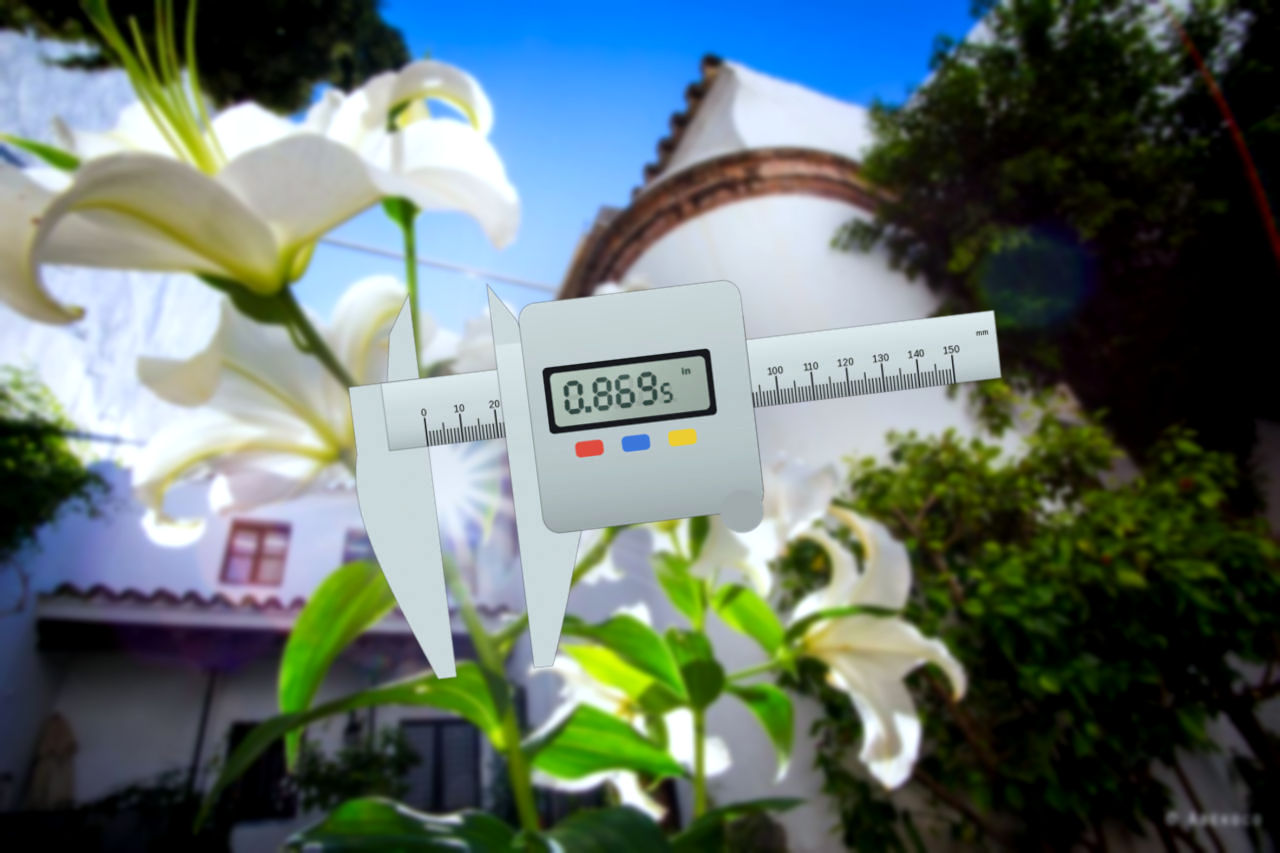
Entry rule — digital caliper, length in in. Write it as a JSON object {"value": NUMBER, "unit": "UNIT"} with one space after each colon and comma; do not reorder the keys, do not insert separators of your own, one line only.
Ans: {"value": 0.8695, "unit": "in"}
